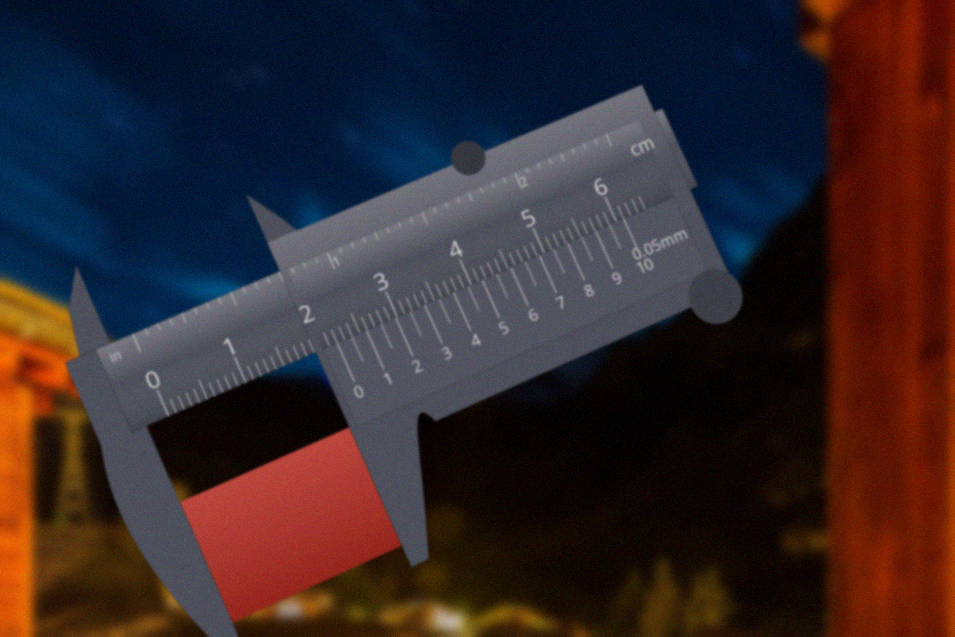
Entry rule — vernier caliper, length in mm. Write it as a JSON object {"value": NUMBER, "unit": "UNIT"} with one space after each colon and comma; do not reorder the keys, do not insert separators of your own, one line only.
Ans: {"value": 22.0, "unit": "mm"}
